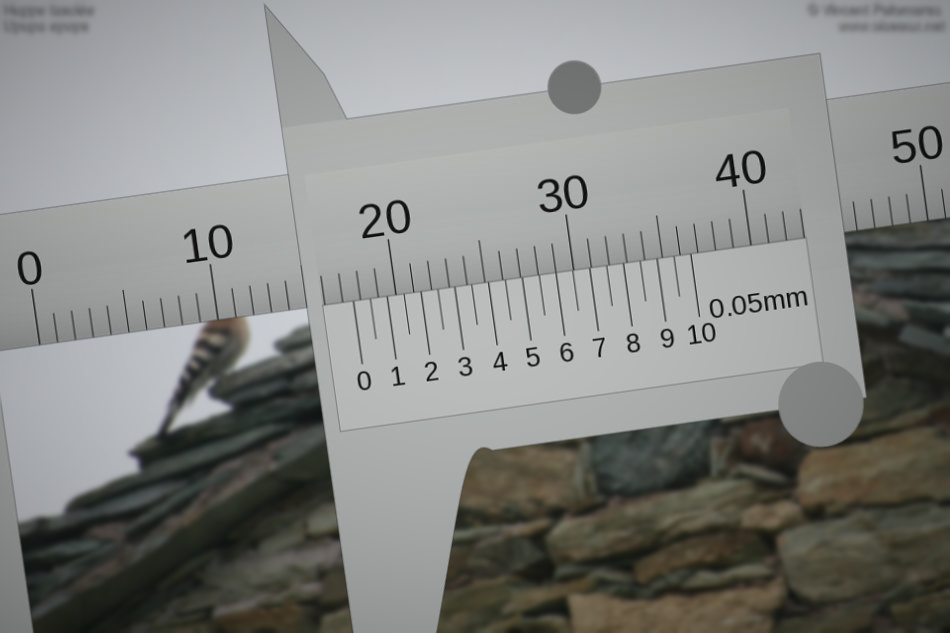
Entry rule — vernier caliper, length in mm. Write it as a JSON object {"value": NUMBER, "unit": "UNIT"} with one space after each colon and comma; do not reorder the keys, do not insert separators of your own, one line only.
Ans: {"value": 17.6, "unit": "mm"}
